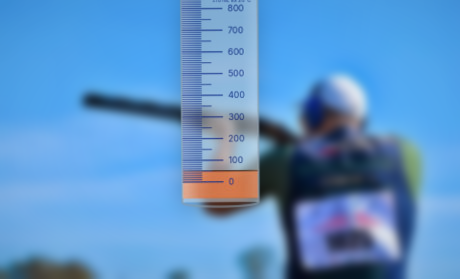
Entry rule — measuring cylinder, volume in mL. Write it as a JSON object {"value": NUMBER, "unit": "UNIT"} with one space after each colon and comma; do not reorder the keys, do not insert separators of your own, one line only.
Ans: {"value": 50, "unit": "mL"}
